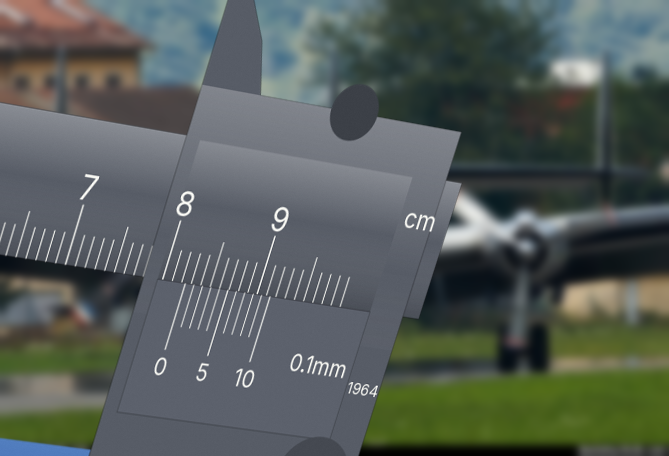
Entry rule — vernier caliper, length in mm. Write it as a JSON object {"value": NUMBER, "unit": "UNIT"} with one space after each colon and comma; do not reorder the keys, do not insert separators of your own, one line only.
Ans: {"value": 82.4, "unit": "mm"}
